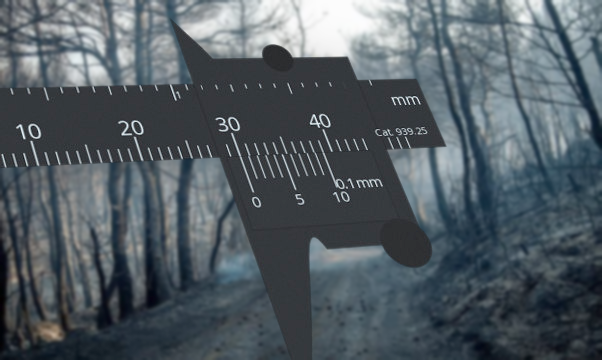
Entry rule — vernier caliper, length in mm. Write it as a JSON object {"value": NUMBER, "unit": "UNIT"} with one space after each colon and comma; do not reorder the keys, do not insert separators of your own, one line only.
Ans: {"value": 30.0, "unit": "mm"}
